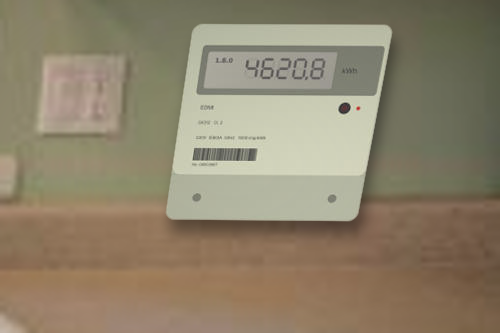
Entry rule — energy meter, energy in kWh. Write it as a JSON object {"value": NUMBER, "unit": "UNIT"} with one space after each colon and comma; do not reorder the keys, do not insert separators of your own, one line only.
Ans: {"value": 4620.8, "unit": "kWh"}
